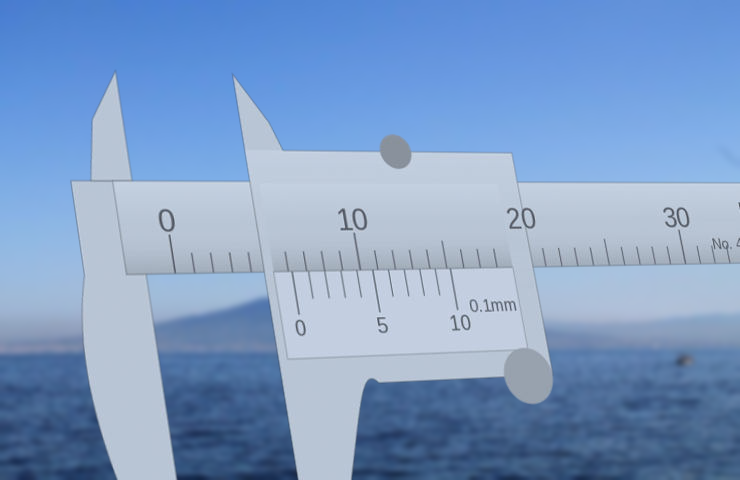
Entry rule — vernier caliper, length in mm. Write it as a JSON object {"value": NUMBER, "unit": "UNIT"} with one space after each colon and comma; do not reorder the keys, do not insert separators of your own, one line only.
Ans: {"value": 6.2, "unit": "mm"}
